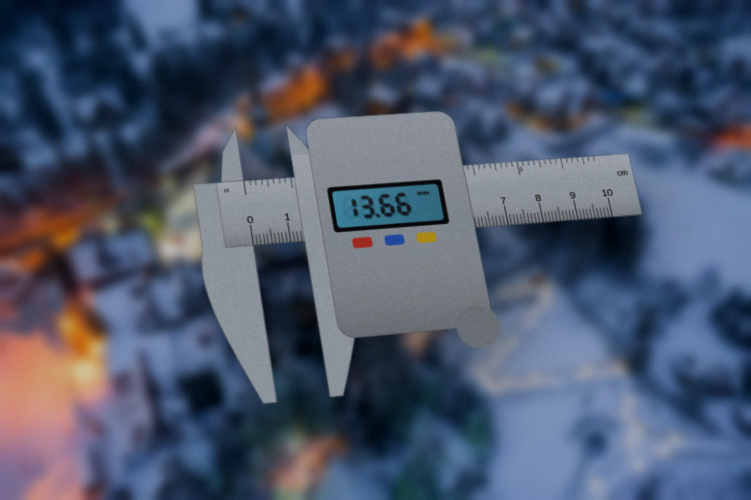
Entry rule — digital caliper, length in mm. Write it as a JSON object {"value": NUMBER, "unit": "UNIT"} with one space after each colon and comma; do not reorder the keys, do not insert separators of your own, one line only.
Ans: {"value": 13.66, "unit": "mm"}
